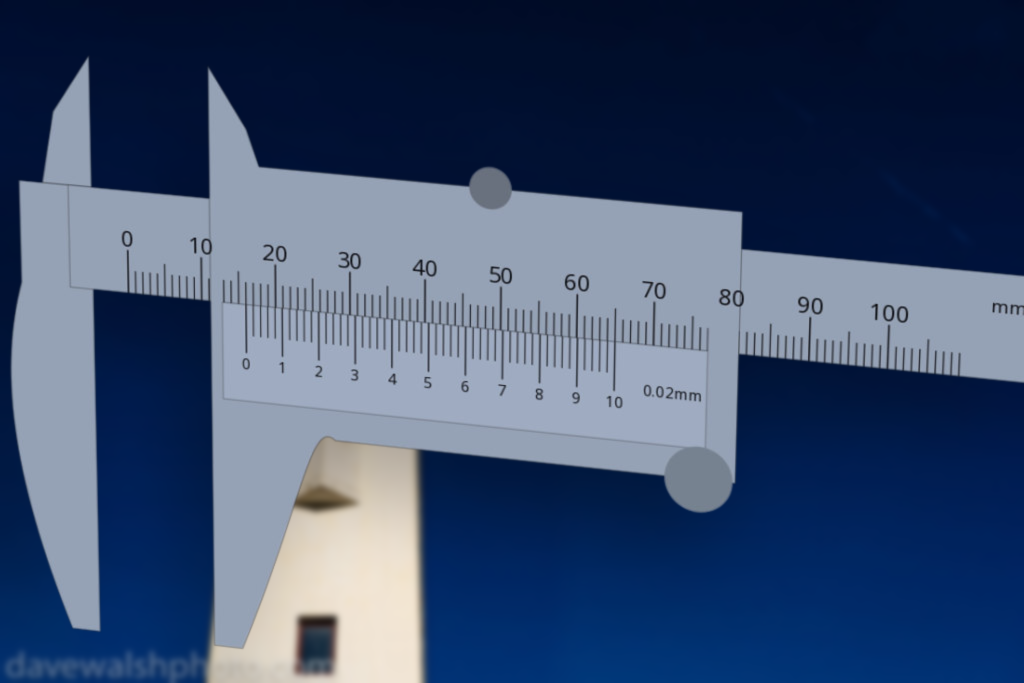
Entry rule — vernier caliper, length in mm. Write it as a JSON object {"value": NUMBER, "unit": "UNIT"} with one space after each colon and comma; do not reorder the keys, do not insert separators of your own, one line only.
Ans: {"value": 16.0, "unit": "mm"}
